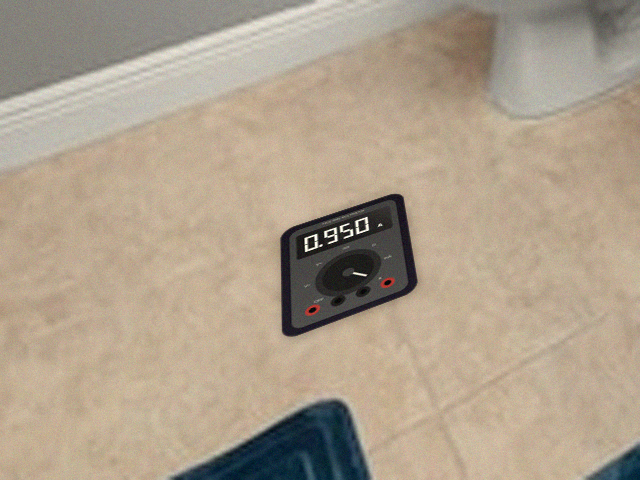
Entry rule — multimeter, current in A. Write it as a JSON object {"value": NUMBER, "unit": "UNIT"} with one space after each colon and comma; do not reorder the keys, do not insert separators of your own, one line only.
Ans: {"value": 0.950, "unit": "A"}
